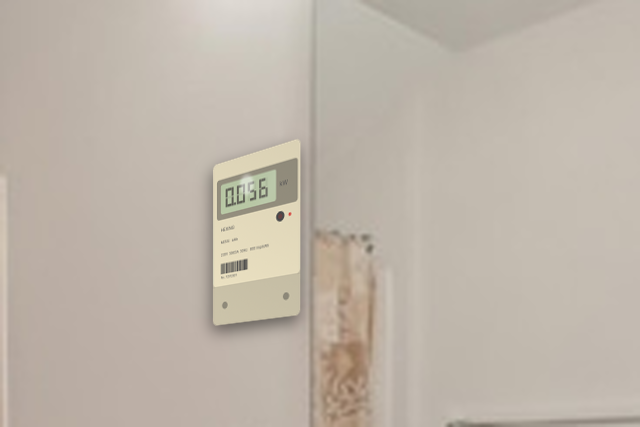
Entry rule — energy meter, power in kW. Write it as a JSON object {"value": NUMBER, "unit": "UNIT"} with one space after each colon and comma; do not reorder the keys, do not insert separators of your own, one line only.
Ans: {"value": 0.056, "unit": "kW"}
